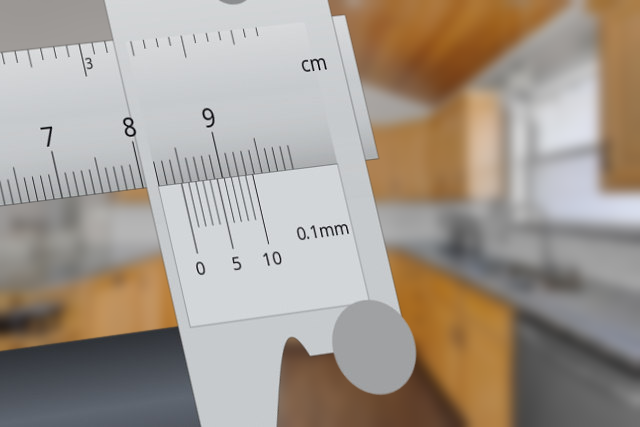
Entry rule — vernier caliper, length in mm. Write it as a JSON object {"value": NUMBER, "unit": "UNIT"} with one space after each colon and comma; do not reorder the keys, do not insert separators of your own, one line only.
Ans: {"value": 84.8, "unit": "mm"}
